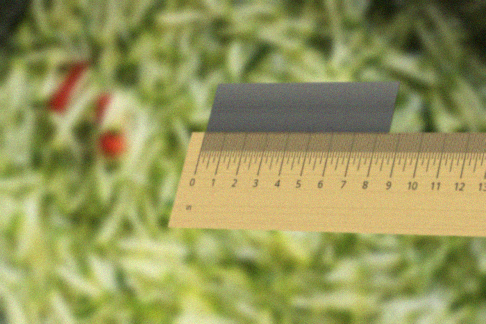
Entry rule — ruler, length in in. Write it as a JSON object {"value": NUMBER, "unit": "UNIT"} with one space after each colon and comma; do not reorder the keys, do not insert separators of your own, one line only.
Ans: {"value": 8.5, "unit": "in"}
